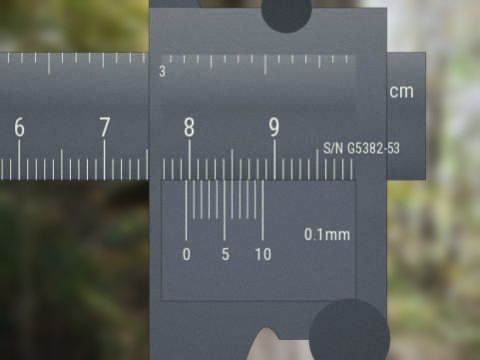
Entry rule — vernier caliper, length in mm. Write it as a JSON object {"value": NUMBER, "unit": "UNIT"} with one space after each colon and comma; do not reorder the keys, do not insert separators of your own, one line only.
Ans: {"value": 79.6, "unit": "mm"}
